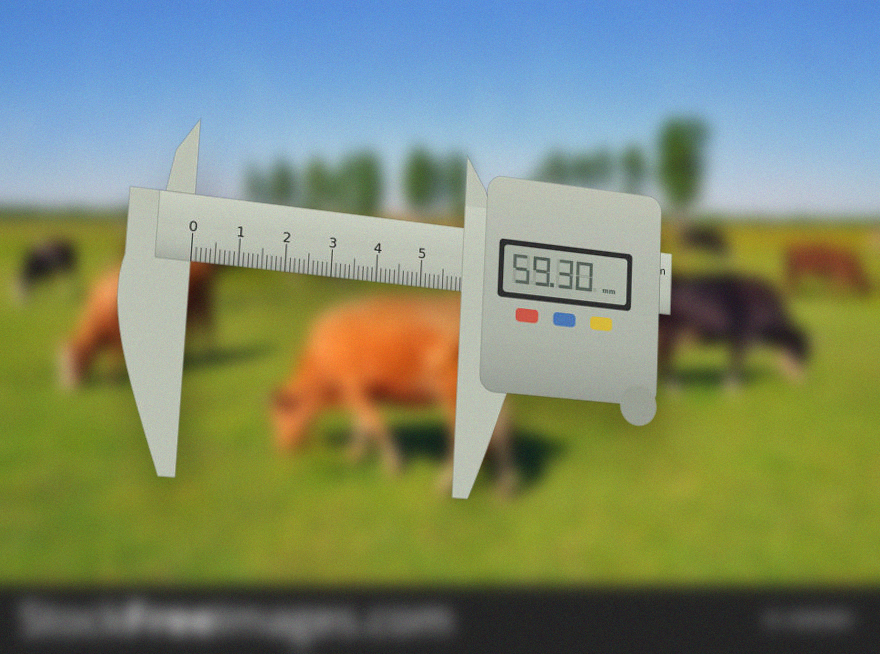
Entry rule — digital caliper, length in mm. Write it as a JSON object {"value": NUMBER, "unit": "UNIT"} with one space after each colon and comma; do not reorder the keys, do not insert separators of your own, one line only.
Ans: {"value": 59.30, "unit": "mm"}
